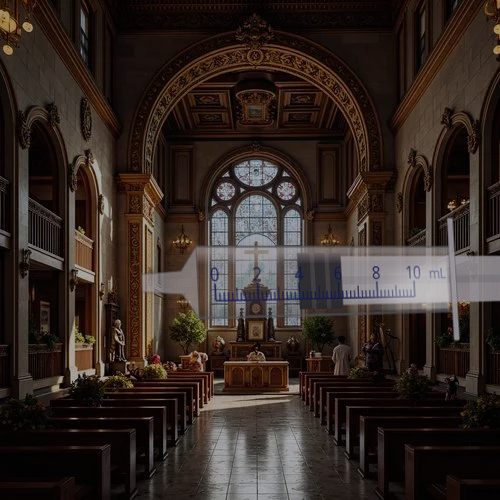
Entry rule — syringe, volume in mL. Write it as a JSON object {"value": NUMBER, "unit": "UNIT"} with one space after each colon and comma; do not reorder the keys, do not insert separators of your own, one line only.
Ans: {"value": 4, "unit": "mL"}
